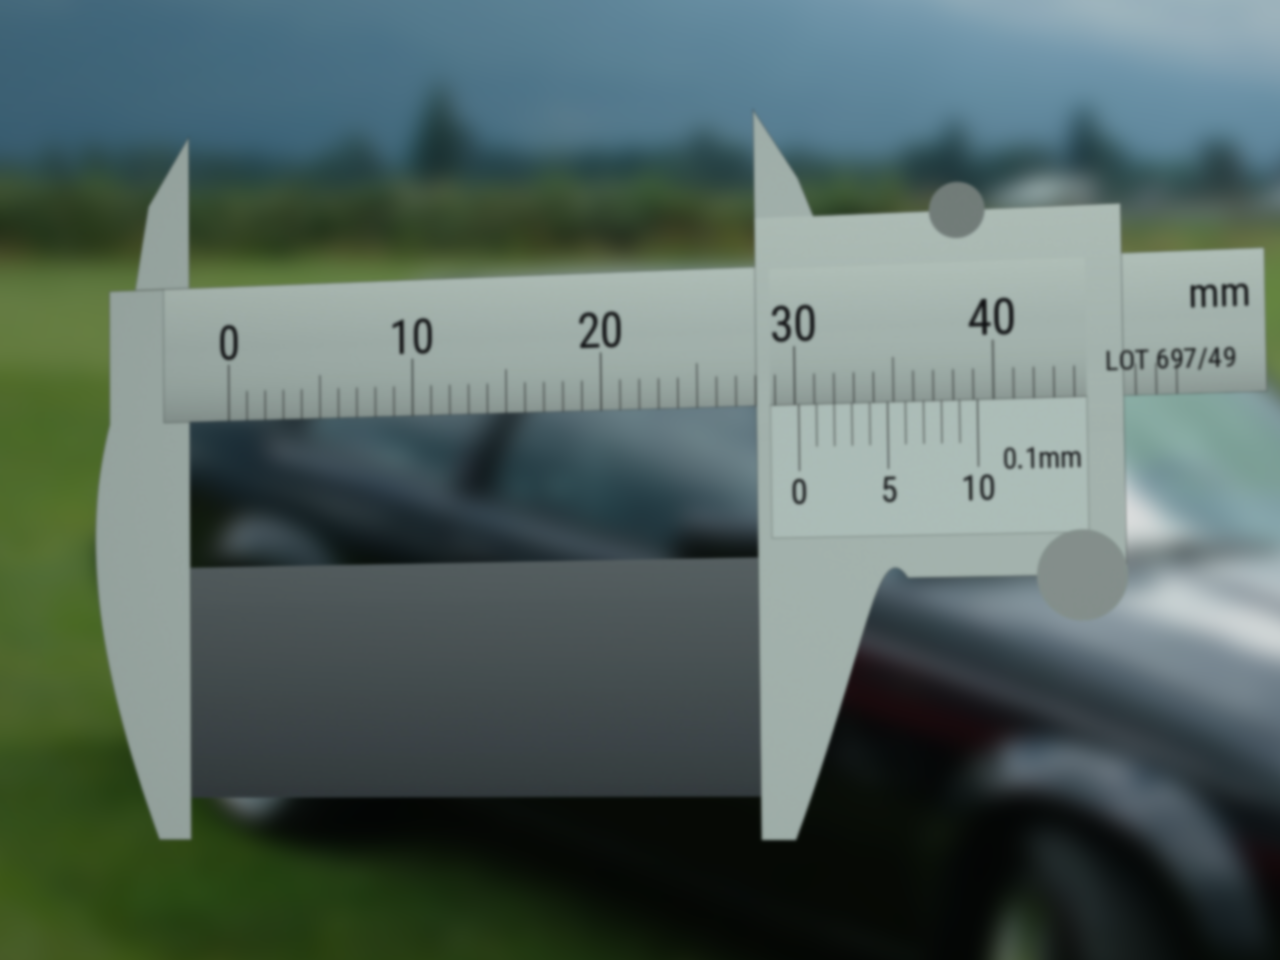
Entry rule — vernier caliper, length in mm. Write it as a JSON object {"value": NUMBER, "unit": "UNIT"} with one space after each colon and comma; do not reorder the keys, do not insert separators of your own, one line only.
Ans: {"value": 30.2, "unit": "mm"}
